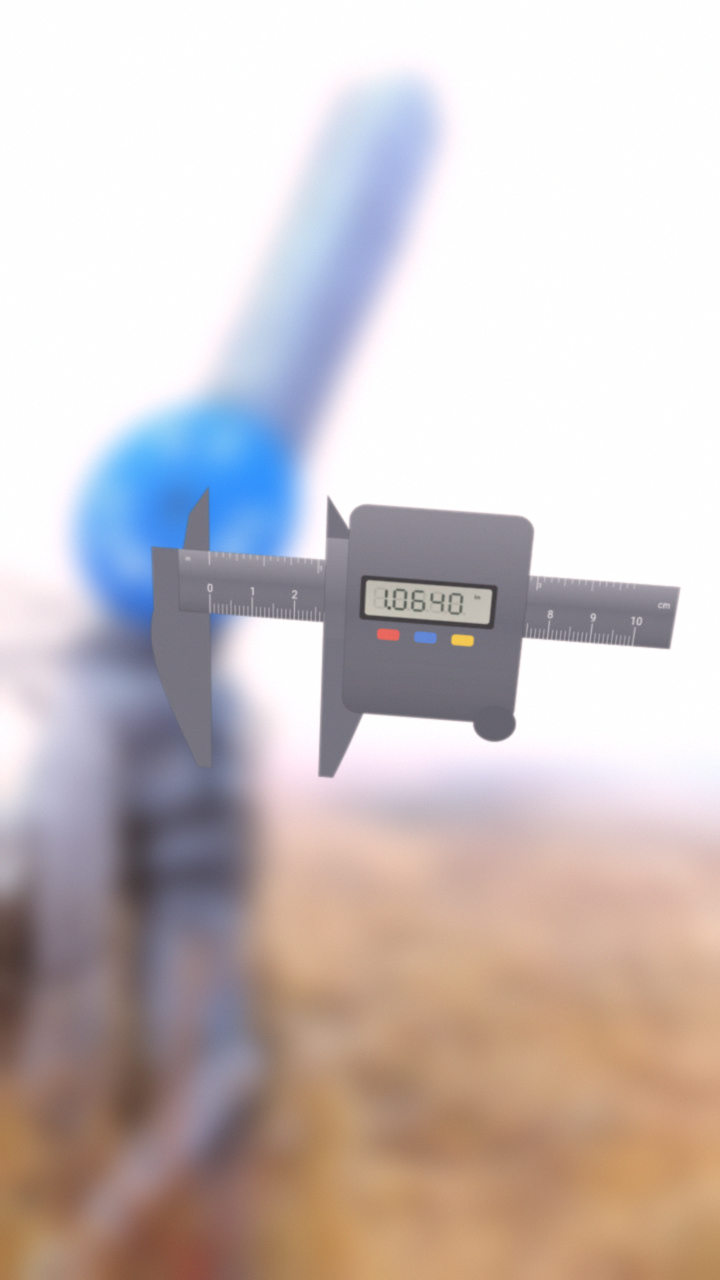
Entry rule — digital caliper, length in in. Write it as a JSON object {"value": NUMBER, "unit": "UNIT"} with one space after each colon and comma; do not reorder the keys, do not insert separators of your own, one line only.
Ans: {"value": 1.0640, "unit": "in"}
